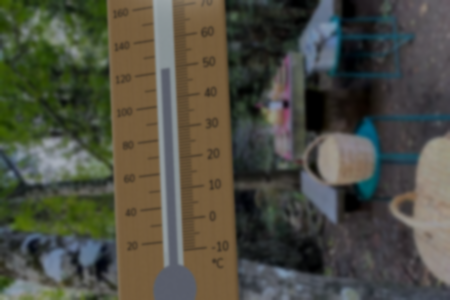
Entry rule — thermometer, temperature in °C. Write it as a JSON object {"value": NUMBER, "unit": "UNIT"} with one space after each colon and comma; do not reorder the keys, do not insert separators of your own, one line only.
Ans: {"value": 50, "unit": "°C"}
